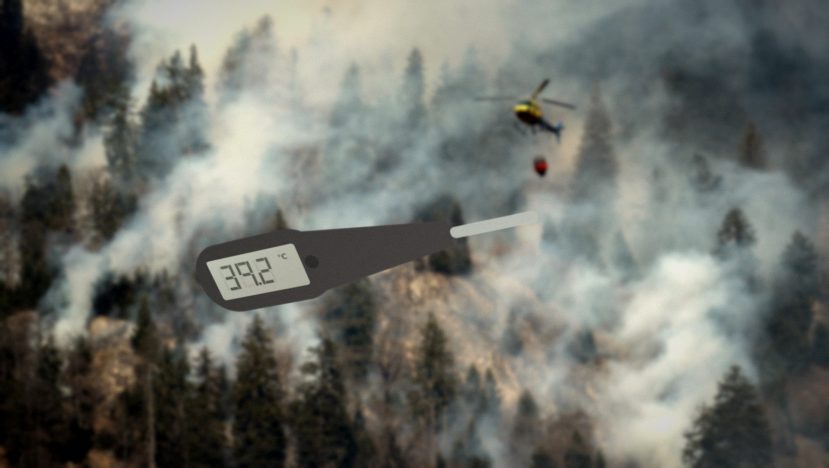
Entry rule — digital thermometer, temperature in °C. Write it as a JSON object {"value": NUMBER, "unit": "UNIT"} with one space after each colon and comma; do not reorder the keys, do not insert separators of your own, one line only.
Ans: {"value": 39.2, "unit": "°C"}
